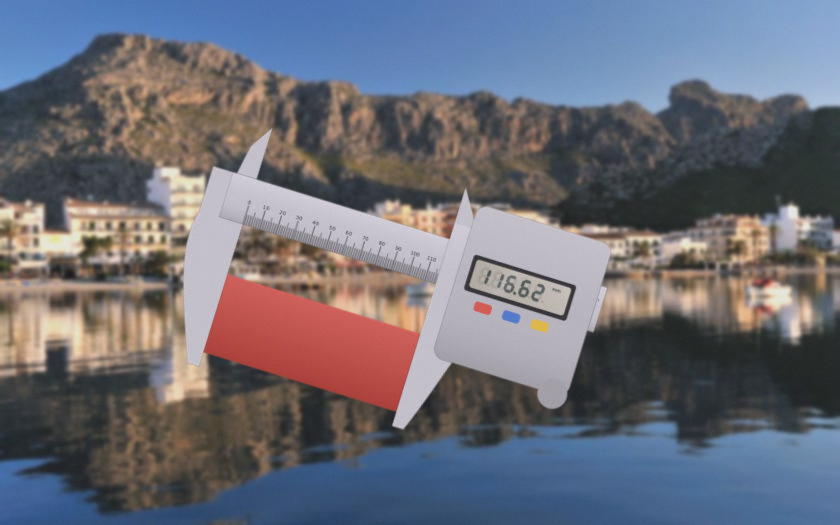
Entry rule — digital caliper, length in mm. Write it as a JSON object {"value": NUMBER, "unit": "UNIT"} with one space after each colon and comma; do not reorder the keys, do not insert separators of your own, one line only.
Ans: {"value": 116.62, "unit": "mm"}
